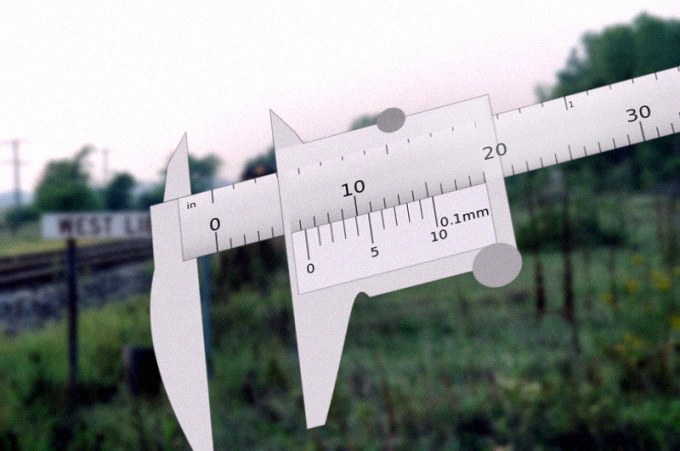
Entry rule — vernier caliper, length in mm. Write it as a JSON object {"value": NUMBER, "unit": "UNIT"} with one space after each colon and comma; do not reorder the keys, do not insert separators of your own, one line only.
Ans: {"value": 6.3, "unit": "mm"}
